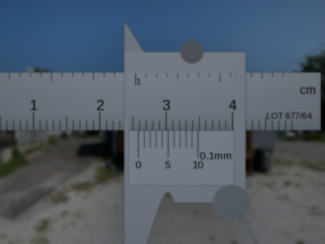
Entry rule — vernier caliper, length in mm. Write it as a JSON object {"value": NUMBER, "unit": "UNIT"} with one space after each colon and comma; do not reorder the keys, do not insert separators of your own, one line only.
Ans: {"value": 25.8, "unit": "mm"}
